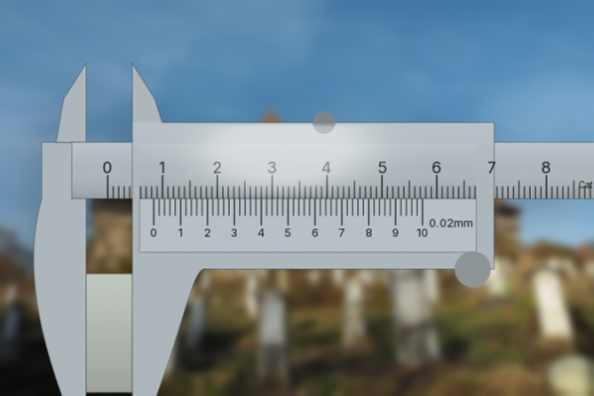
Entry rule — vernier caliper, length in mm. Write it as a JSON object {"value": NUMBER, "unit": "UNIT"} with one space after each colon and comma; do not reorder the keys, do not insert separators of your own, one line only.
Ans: {"value": 8.4, "unit": "mm"}
